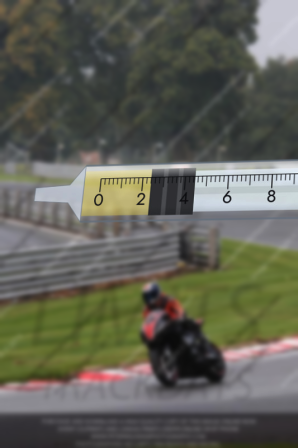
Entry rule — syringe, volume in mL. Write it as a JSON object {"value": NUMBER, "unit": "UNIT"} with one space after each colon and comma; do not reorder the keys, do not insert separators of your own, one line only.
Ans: {"value": 2.4, "unit": "mL"}
